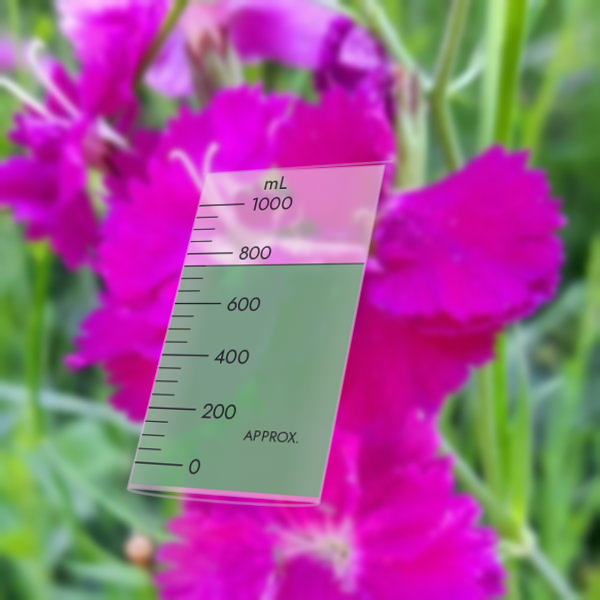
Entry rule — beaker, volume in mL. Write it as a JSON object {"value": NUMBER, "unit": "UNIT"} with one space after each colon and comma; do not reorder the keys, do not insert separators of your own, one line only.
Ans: {"value": 750, "unit": "mL"}
